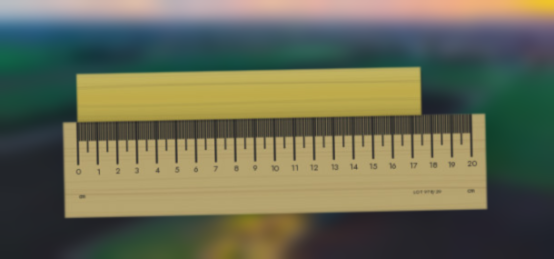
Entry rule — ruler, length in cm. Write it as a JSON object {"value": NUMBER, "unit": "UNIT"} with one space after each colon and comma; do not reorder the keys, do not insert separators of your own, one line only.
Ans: {"value": 17.5, "unit": "cm"}
